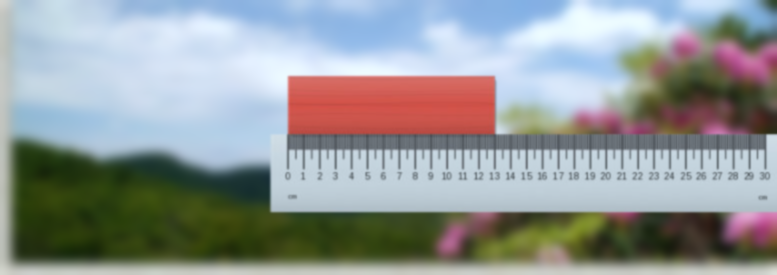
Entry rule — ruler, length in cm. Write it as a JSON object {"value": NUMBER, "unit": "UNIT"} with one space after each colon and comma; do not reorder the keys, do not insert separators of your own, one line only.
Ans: {"value": 13, "unit": "cm"}
